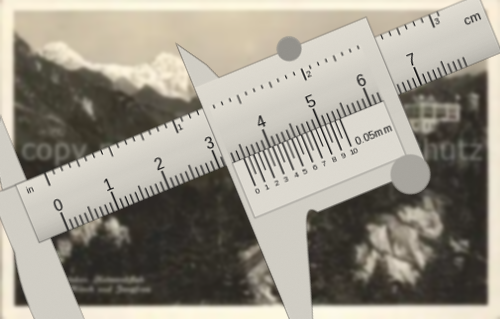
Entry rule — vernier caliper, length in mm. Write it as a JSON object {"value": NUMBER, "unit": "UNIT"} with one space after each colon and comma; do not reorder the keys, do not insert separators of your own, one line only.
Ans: {"value": 34.8, "unit": "mm"}
